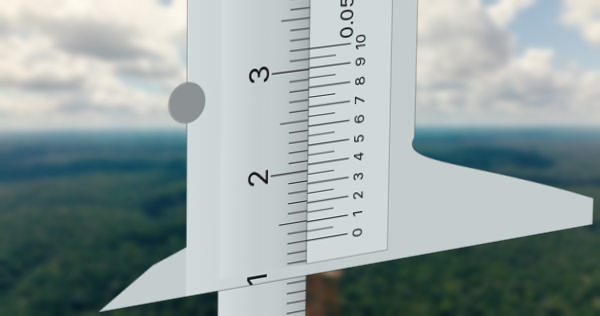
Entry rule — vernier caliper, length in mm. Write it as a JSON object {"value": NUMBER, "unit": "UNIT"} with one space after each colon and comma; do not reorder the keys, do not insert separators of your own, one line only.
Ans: {"value": 13.0, "unit": "mm"}
